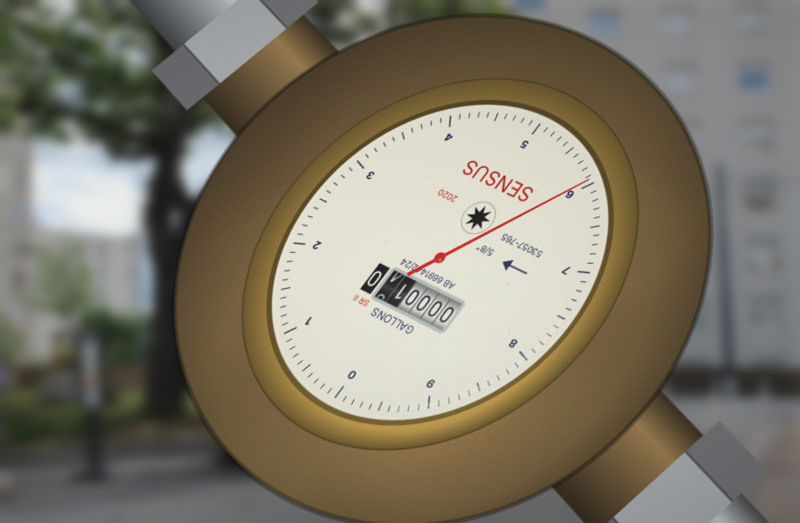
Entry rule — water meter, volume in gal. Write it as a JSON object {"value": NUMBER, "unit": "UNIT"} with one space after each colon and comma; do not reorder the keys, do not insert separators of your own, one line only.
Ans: {"value": 135.9, "unit": "gal"}
